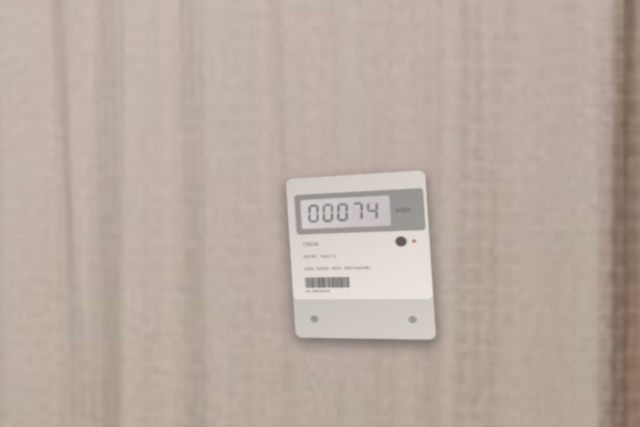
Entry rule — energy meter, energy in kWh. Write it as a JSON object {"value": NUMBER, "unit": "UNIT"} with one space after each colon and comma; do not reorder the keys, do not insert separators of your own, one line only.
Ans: {"value": 74, "unit": "kWh"}
